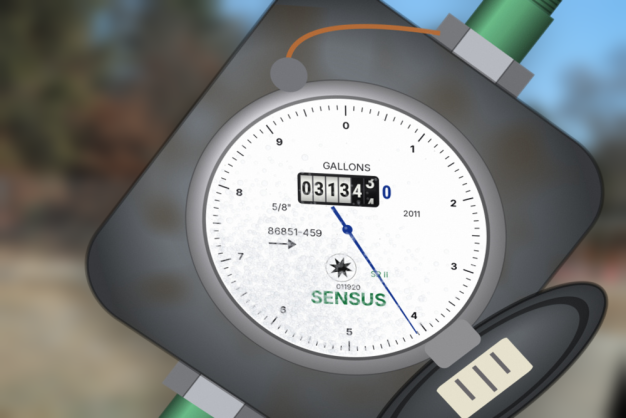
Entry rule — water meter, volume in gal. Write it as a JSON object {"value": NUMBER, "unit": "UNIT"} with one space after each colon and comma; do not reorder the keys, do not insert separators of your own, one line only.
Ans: {"value": 313434.1, "unit": "gal"}
